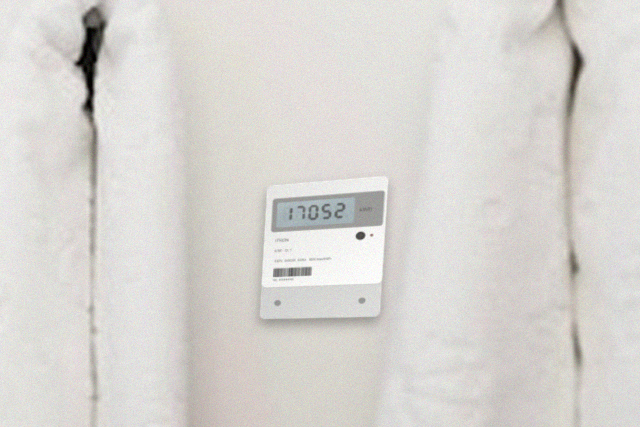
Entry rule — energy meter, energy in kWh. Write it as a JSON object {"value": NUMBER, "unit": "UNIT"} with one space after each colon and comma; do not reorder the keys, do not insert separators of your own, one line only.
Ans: {"value": 17052, "unit": "kWh"}
